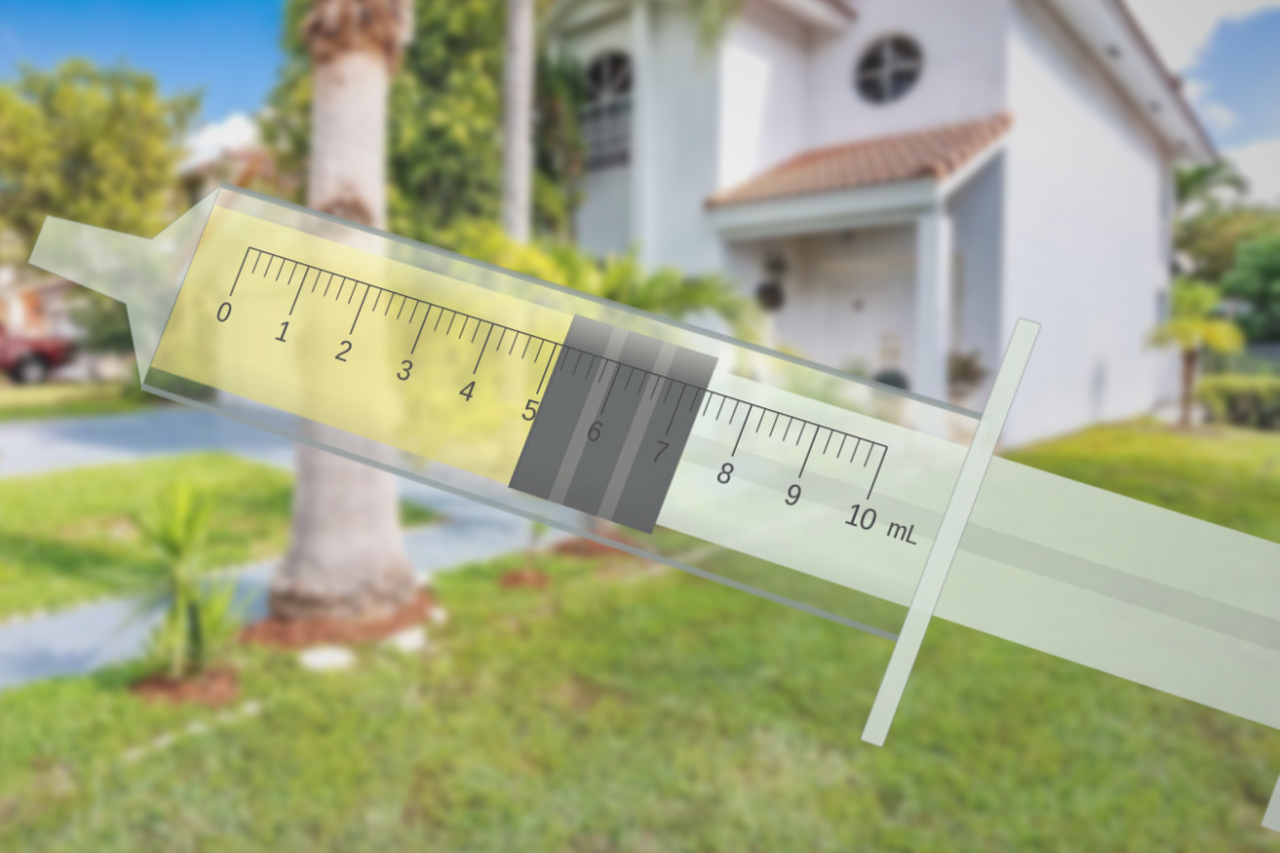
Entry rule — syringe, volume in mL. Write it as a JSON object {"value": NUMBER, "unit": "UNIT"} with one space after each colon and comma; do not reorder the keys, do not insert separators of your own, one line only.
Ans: {"value": 5.1, "unit": "mL"}
